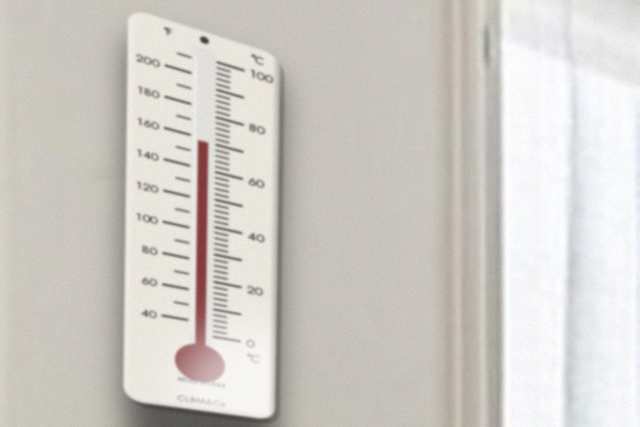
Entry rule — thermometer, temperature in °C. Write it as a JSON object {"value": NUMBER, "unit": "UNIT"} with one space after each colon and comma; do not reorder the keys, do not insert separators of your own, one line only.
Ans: {"value": 70, "unit": "°C"}
